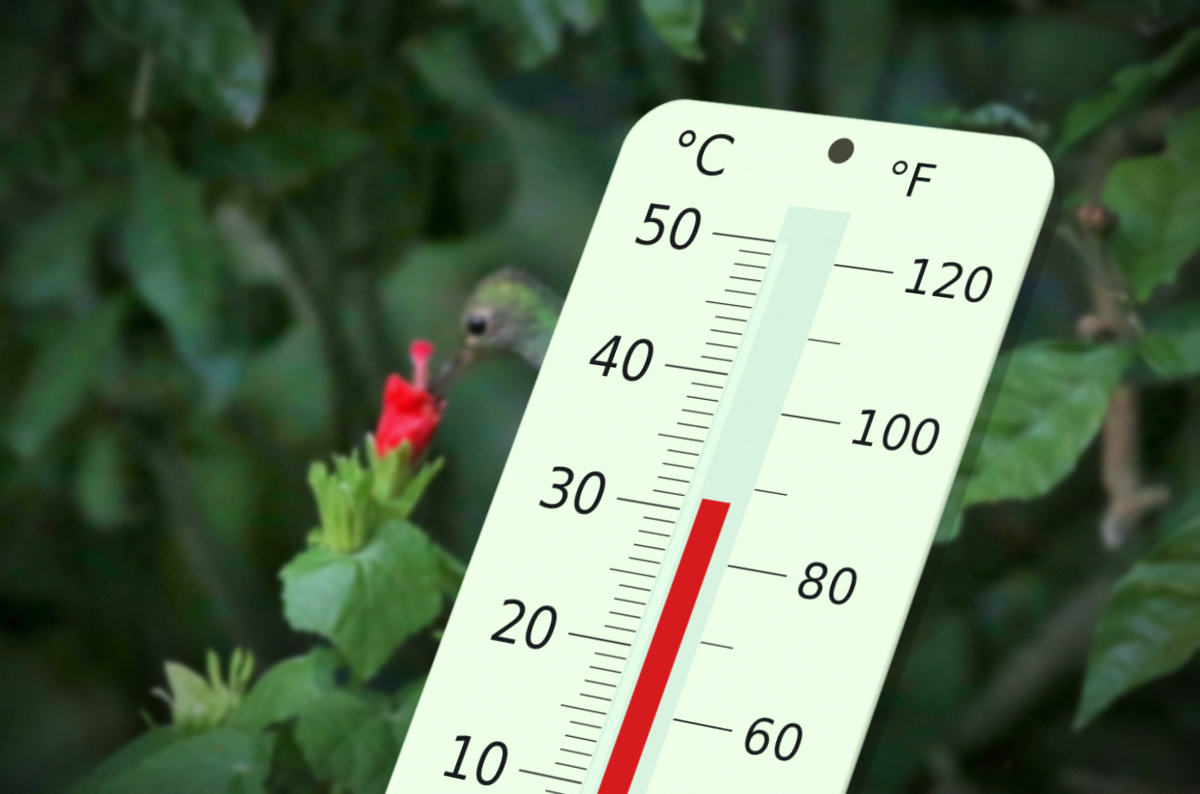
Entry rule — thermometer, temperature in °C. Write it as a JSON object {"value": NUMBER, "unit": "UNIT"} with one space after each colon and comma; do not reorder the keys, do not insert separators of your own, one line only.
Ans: {"value": 31, "unit": "°C"}
